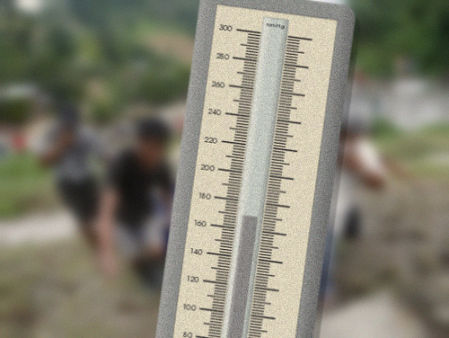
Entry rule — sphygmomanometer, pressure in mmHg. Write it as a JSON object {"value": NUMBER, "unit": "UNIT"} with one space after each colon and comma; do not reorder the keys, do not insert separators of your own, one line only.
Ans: {"value": 170, "unit": "mmHg"}
